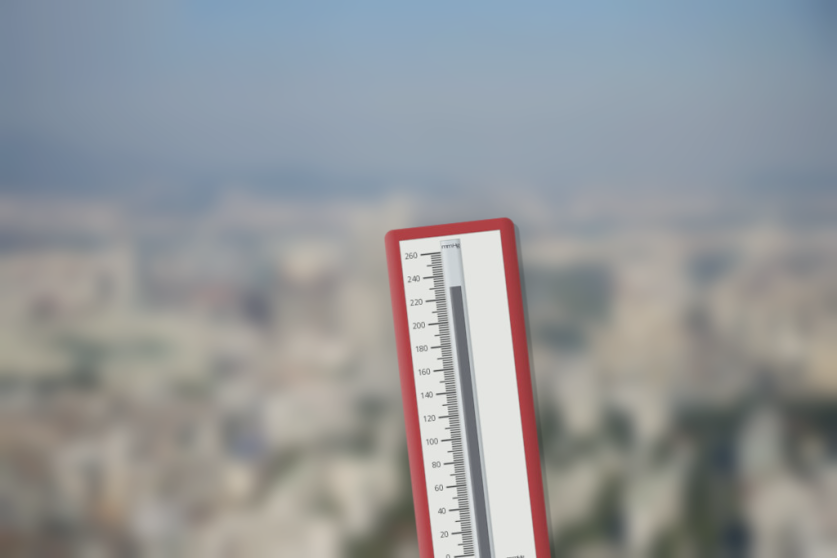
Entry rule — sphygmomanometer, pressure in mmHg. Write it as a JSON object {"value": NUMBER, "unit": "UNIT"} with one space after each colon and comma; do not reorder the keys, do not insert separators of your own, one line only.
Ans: {"value": 230, "unit": "mmHg"}
